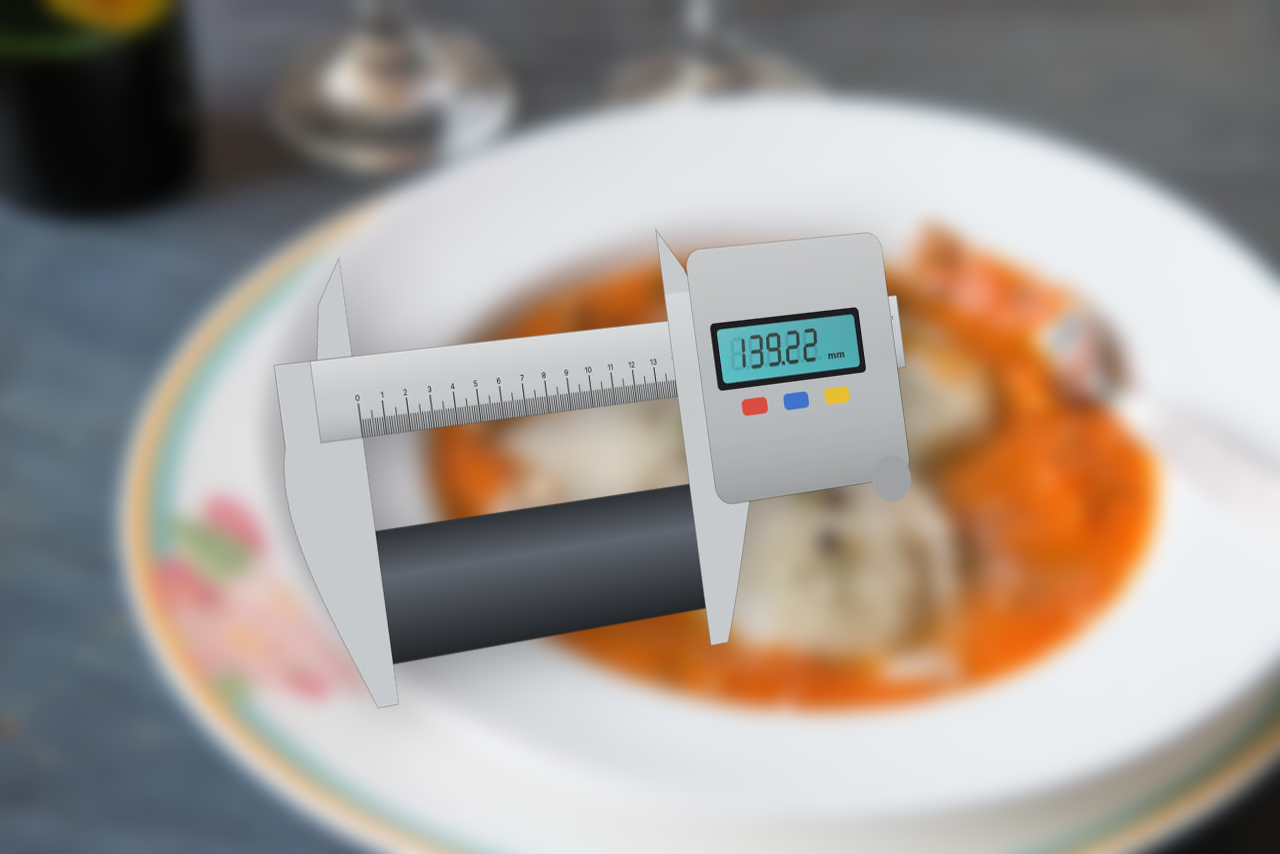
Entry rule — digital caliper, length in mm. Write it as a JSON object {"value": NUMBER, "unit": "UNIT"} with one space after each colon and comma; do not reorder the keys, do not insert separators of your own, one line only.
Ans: {"value": 139.22, "unit": "mm"}
